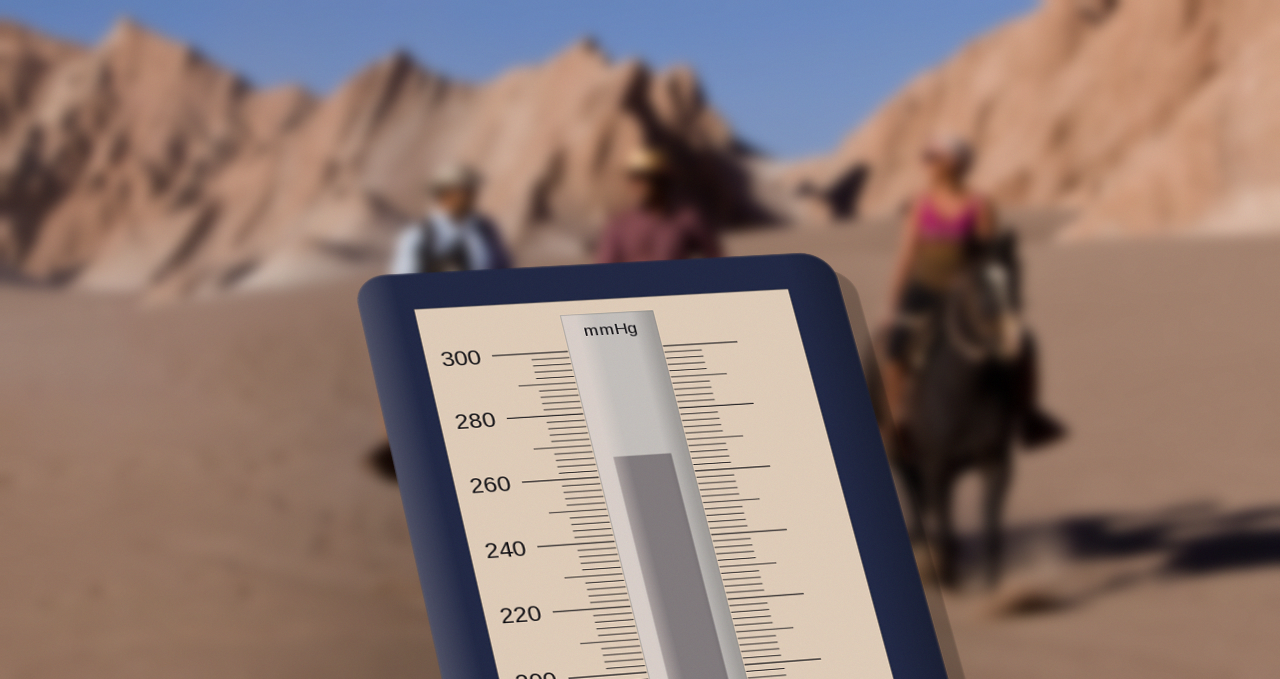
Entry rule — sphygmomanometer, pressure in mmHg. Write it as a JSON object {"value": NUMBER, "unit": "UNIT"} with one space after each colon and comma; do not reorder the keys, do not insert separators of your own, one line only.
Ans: {"value": 266, "unit": "mmHg"}
